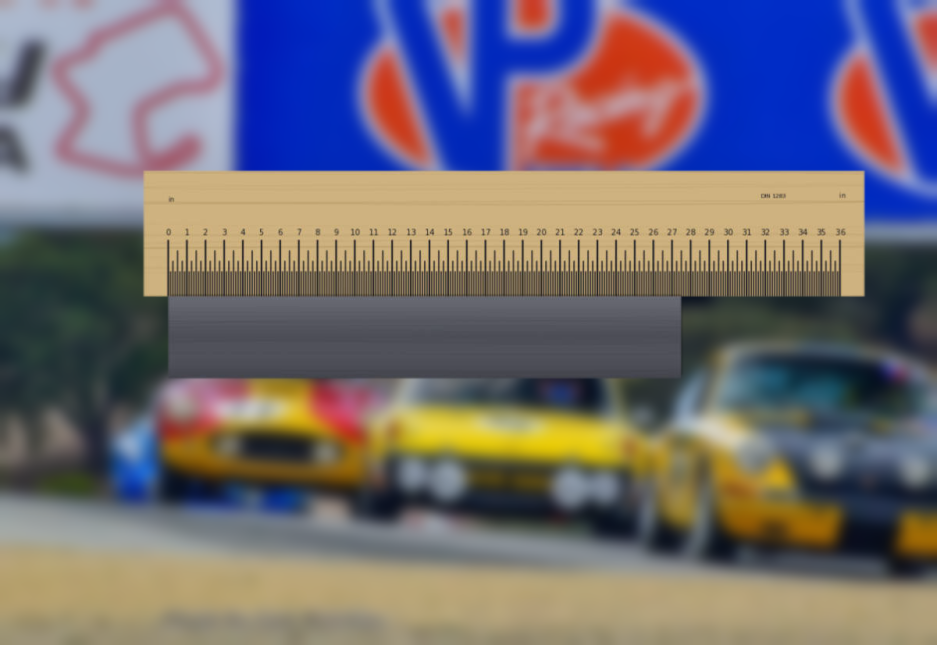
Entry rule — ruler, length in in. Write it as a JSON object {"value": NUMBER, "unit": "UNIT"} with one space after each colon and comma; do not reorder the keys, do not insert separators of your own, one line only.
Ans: {"value": 27.5, "unit": "in"}
